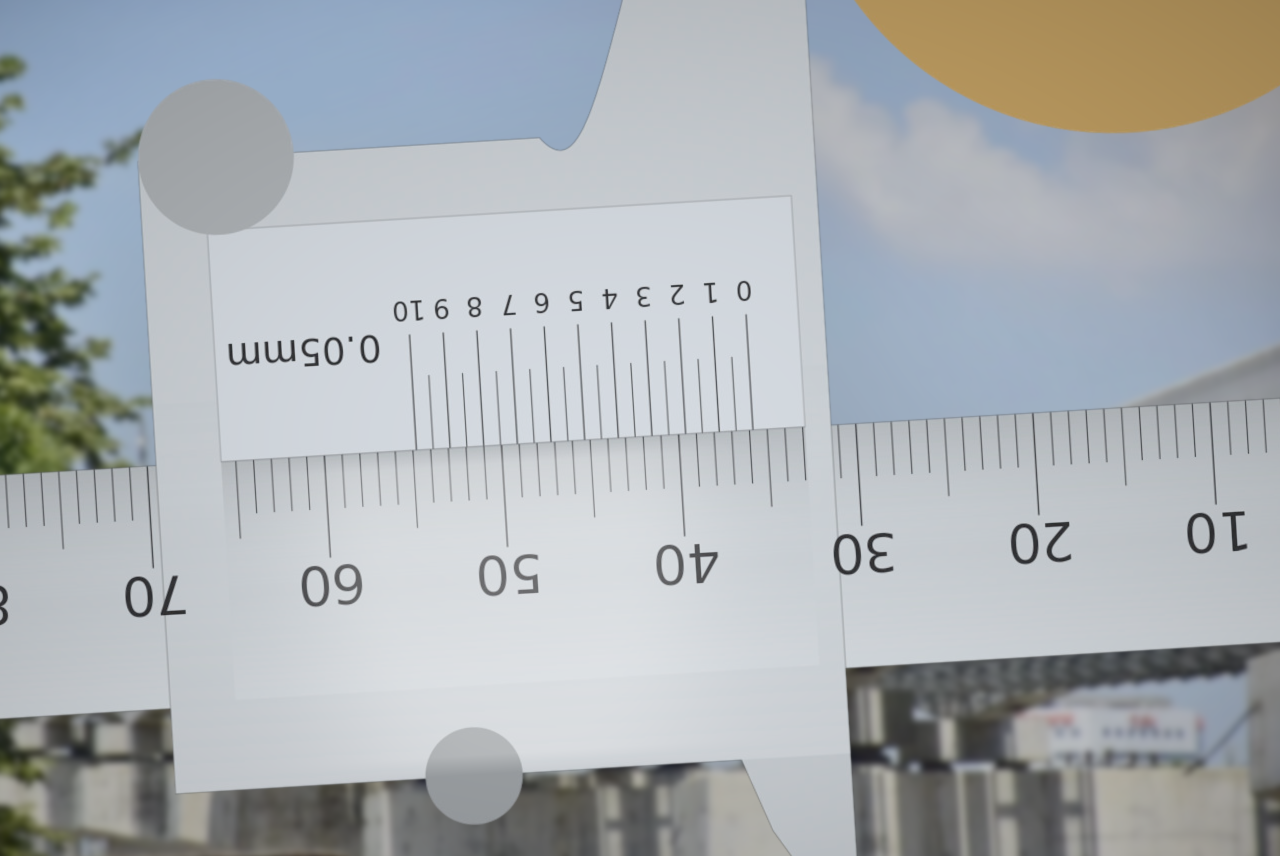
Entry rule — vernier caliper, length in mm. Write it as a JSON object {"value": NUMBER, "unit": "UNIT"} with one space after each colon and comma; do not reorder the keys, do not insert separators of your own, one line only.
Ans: {"value": 35.8, "unit": "mm"}
